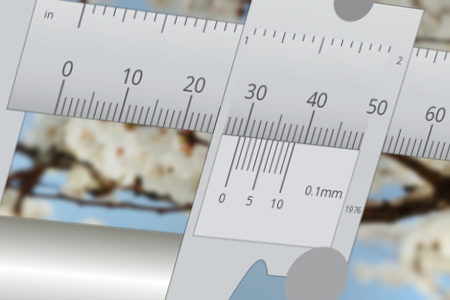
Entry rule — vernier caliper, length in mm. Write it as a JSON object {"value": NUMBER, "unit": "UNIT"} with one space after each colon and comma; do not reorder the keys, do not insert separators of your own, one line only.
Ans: {"value": 29.4, "unit": "mm"}
